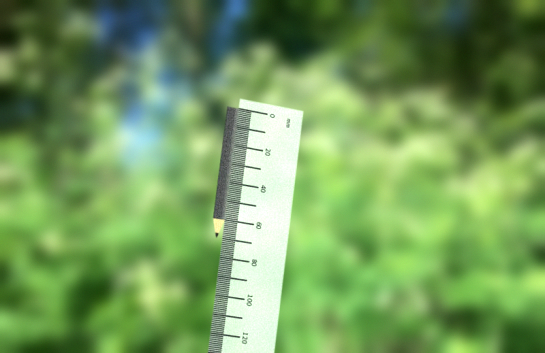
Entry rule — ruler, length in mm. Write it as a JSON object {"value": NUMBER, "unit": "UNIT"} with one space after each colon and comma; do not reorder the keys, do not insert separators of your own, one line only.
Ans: {"value": 70, "unit": "mm"}
